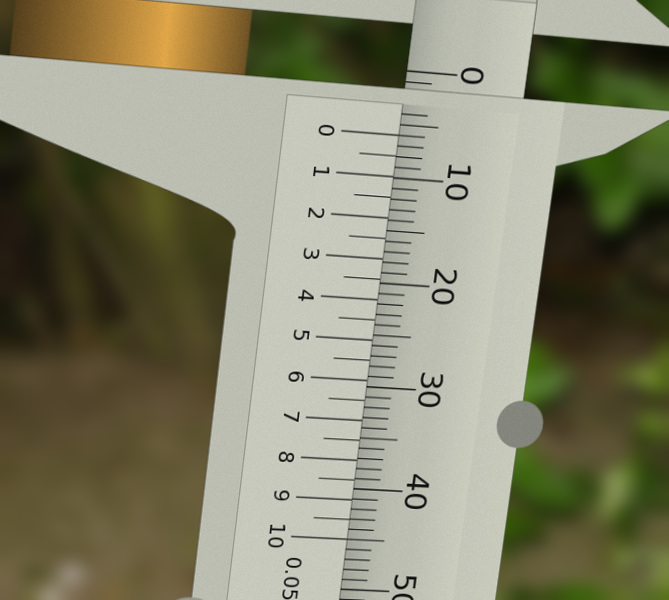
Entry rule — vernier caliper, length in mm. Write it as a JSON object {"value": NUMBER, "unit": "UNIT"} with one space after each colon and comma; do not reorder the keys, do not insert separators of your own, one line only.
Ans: {"value": 6.0, "unit": "mm"}
